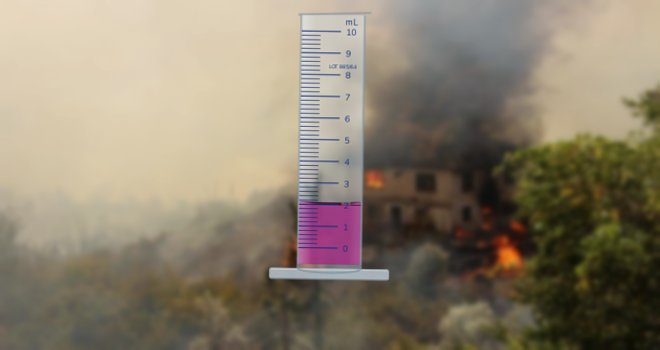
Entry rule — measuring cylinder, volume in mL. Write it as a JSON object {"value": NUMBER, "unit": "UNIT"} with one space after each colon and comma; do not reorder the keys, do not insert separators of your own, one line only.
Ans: {"value": 2, "unit": "mL"}
